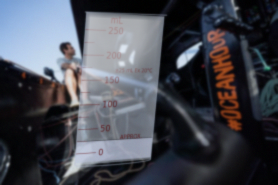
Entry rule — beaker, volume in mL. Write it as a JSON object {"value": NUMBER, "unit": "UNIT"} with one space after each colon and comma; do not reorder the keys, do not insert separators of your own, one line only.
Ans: {"value": 25, "unit": "mL"}
